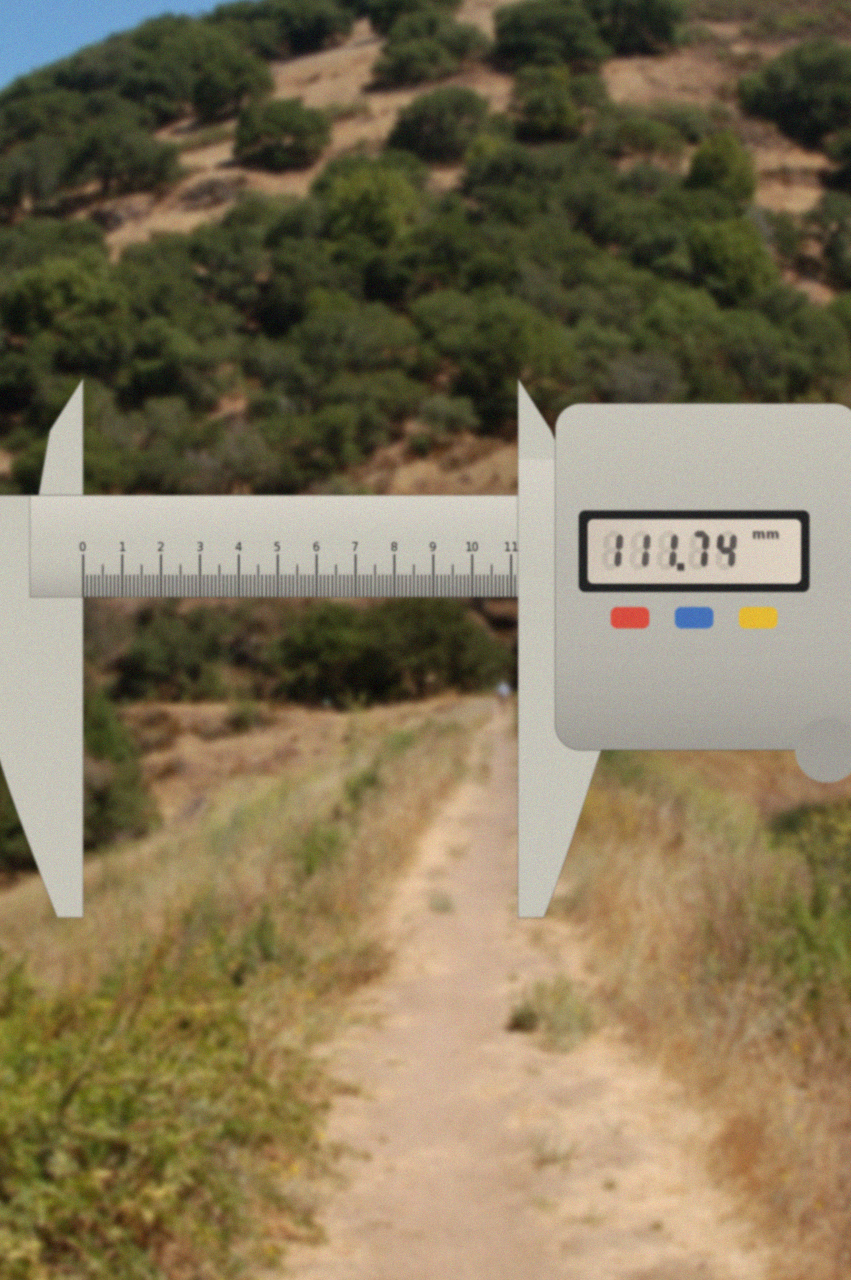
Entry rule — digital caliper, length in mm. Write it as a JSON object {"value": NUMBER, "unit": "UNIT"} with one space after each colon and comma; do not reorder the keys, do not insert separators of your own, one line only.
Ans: {"value": 111.74, "unit": "mm"}
